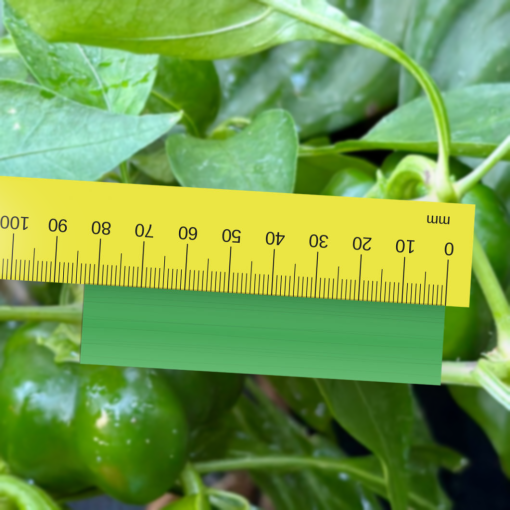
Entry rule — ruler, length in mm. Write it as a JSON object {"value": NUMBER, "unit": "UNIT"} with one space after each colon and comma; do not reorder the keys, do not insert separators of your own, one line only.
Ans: {"value": 83, "unit": "mm"}
